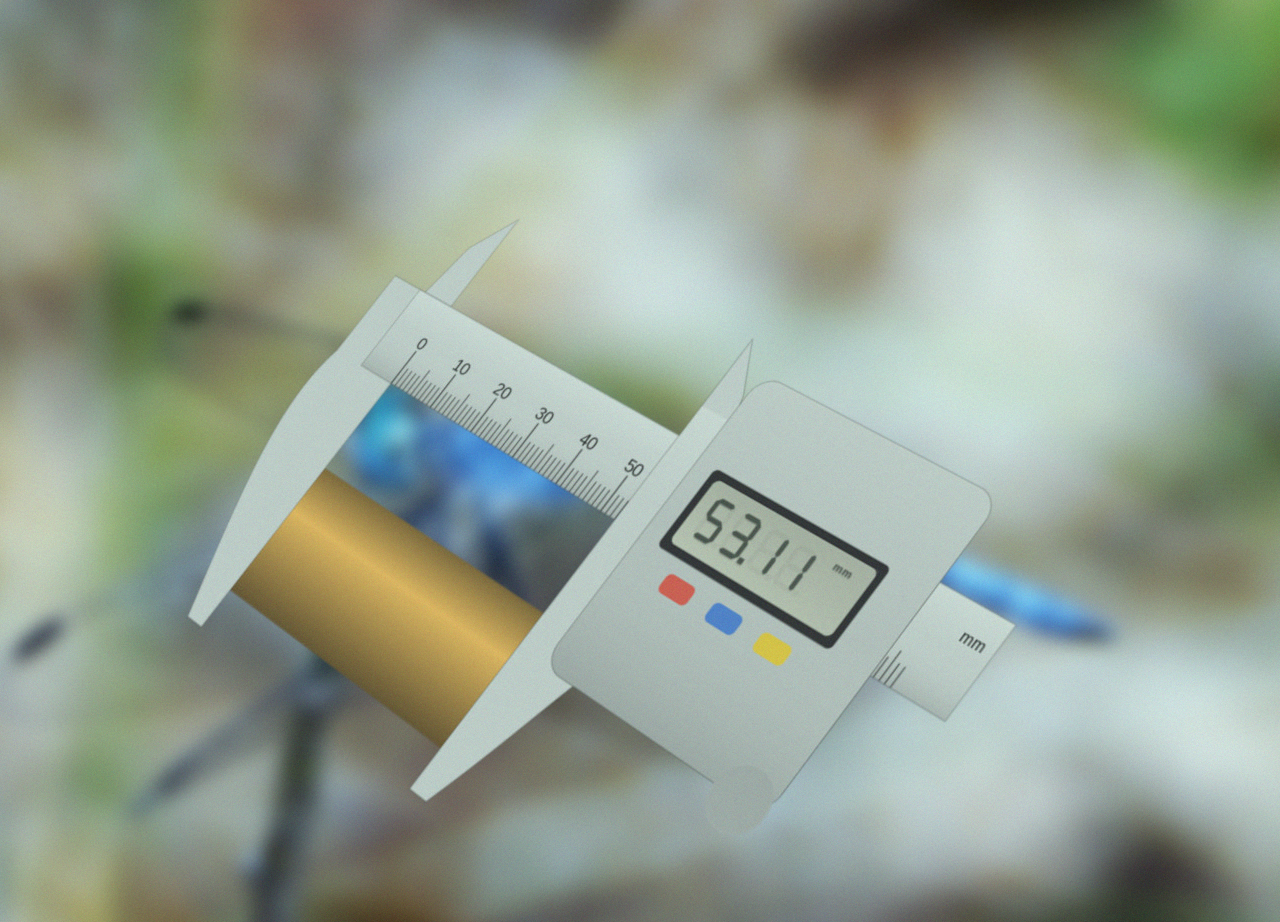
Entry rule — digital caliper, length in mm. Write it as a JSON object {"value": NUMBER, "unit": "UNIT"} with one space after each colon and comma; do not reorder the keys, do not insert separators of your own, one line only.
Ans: {"value": 53.11, "unit": "mm"}
